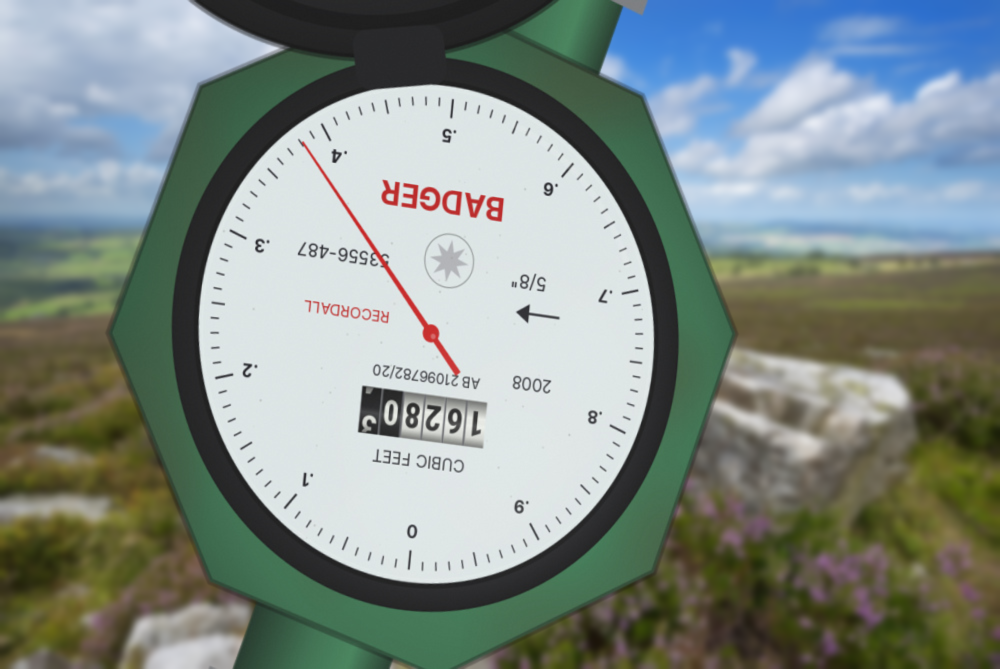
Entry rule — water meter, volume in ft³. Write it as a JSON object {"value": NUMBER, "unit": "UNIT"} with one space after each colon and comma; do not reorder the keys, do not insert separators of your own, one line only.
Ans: {"value": 162803.38, "unit": "ft³"}
